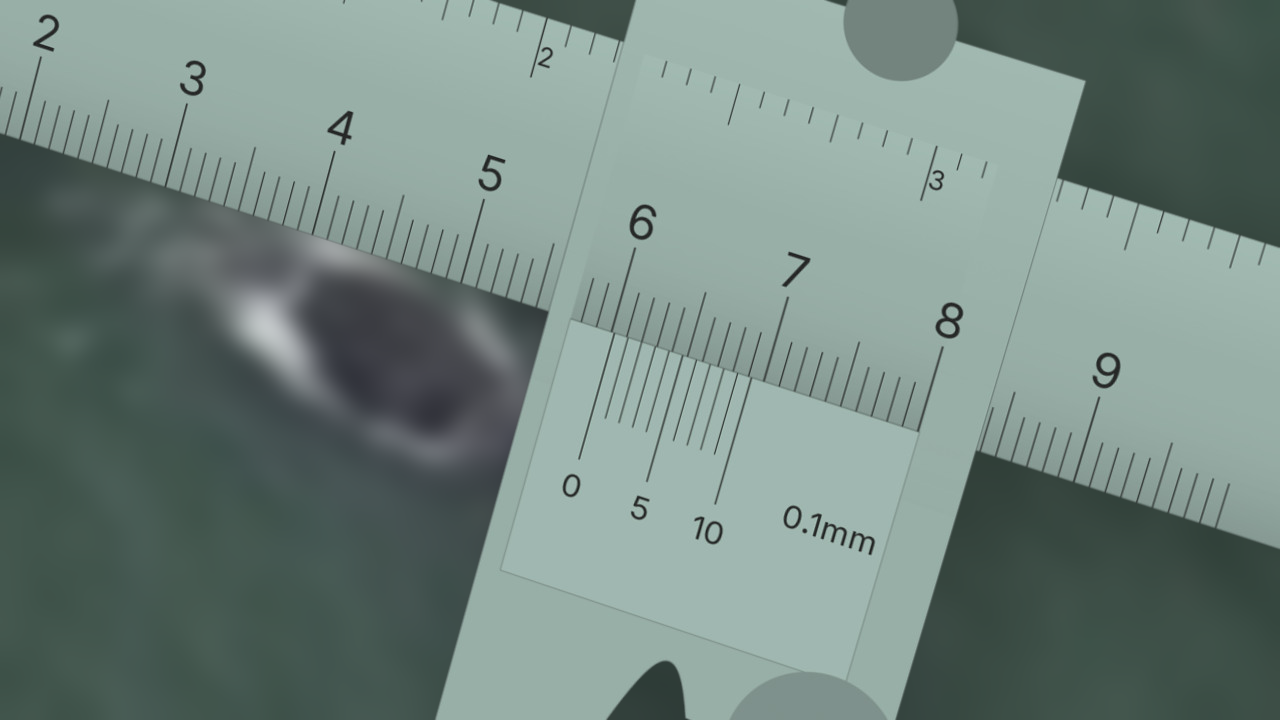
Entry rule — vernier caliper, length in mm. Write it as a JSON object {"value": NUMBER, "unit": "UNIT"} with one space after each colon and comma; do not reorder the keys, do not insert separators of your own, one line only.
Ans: {"value": 60.2, "unit": "mm"}
